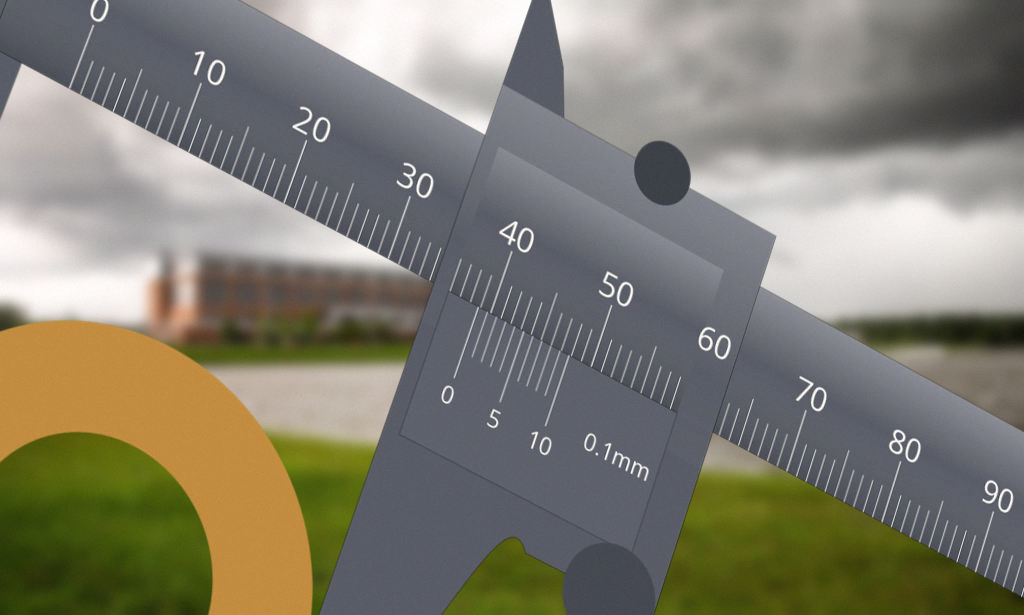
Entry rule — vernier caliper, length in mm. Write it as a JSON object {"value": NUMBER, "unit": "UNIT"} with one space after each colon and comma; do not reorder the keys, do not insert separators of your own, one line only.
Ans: {"value": 38.8, "unit": "mm"}
